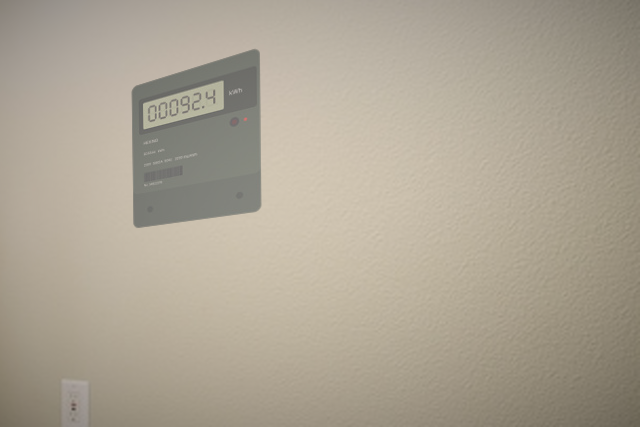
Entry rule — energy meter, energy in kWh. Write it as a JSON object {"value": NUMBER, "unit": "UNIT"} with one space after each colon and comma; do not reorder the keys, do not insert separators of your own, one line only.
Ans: {"value": 92.4, "unit": "kWh"}
